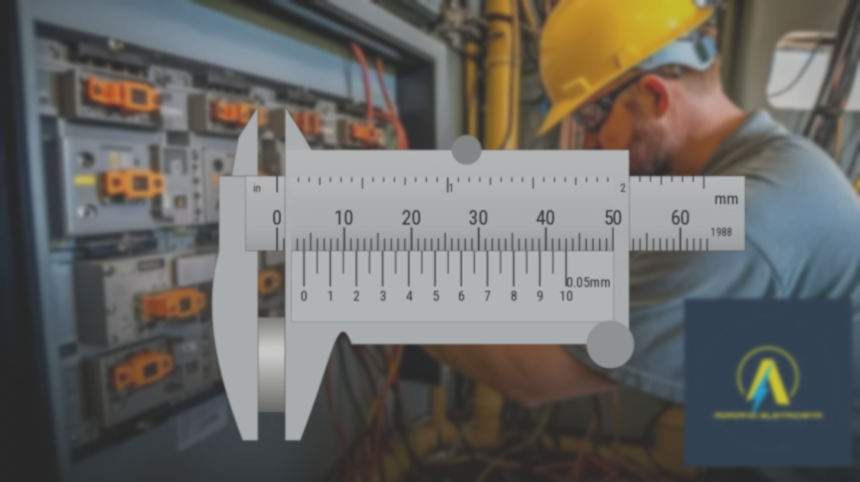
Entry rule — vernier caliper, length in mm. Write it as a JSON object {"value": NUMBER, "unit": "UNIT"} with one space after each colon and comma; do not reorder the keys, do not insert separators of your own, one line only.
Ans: {"value": 4.0, "unit": "mm"}
